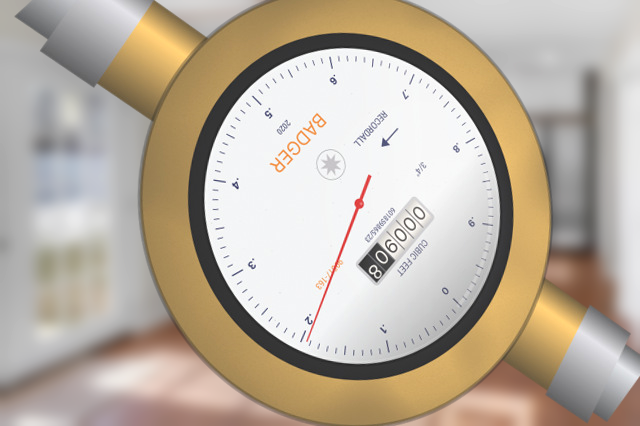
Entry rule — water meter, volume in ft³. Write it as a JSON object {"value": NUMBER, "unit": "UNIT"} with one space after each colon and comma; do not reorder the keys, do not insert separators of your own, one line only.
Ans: {"value": 908.19, "unit": "ft³"}
